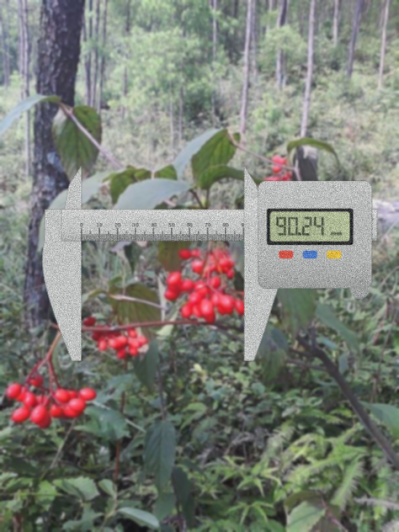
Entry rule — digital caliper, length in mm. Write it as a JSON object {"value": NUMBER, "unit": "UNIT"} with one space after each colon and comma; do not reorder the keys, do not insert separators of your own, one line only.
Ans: {"value": 90.24, "unit": "mm"}
